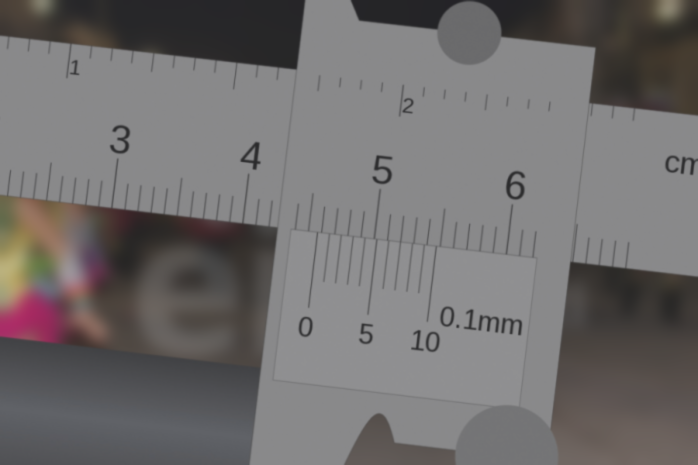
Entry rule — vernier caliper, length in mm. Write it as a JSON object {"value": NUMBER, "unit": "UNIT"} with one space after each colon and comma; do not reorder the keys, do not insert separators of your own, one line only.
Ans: {"value": 45.7, "unit": "mm"}
